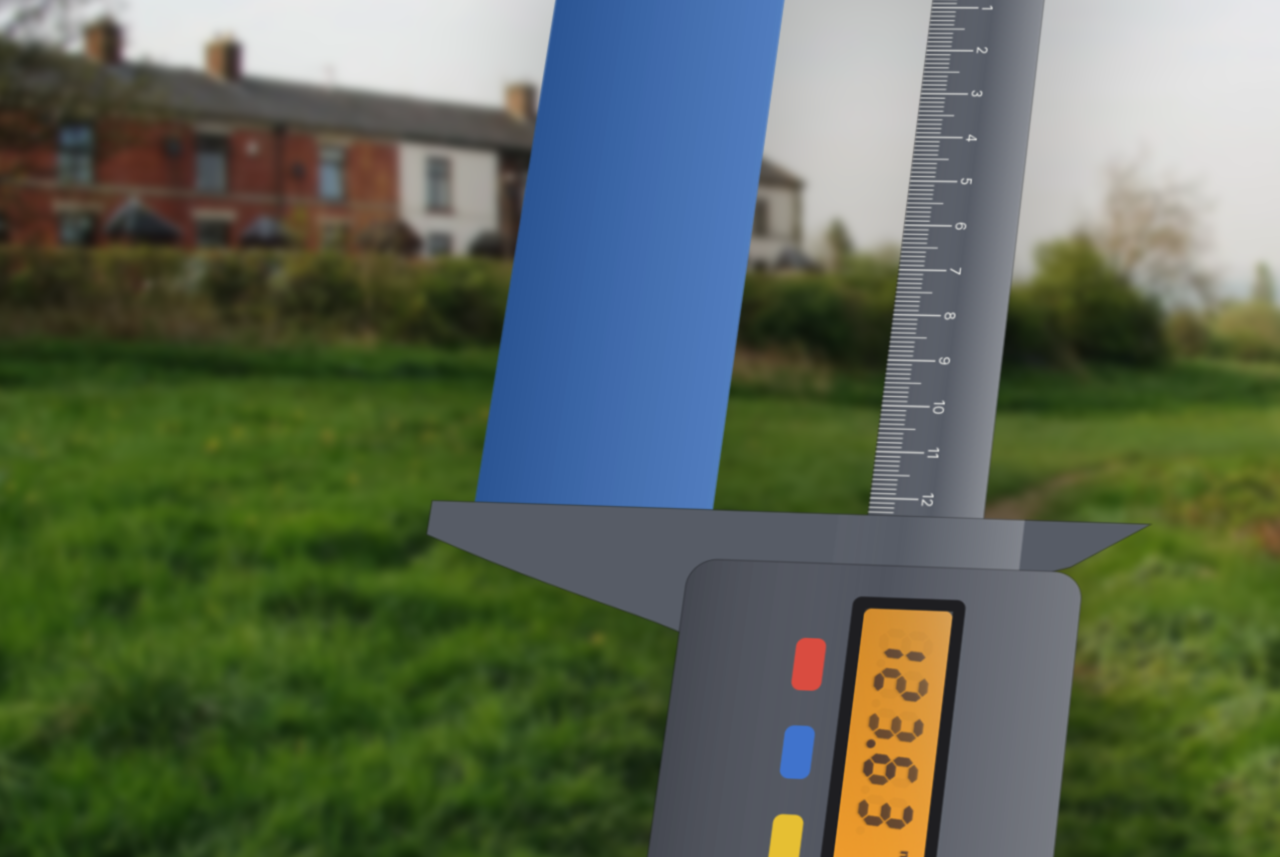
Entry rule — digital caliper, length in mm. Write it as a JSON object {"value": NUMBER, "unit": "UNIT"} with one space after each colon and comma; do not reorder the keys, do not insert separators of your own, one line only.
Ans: {"value": 123.63, "unit": "mm"}
